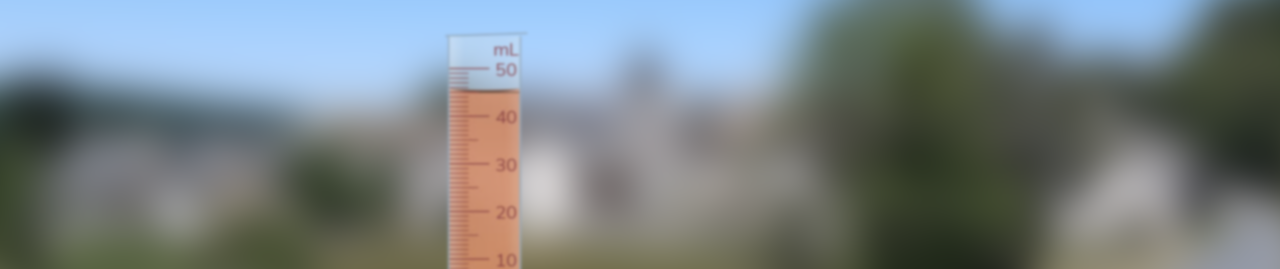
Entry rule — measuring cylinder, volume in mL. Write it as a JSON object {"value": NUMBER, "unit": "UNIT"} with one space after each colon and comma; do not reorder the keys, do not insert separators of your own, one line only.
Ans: {"value": 45, "unit": "mL"}
